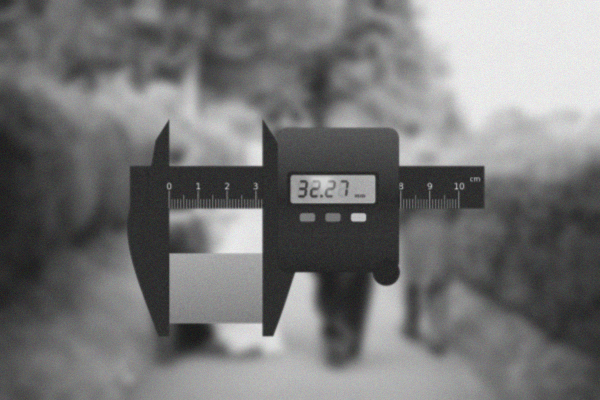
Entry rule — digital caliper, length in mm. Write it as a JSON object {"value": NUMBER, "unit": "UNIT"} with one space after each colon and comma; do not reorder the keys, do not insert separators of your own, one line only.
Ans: {"value": 32.27, "unit": "mm"}
